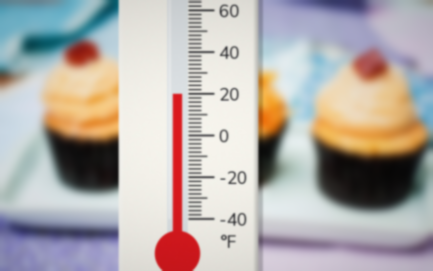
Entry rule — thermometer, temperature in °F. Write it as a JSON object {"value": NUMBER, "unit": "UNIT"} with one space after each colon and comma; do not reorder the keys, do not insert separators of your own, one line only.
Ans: {"value": 20, "unit": "°F"}
